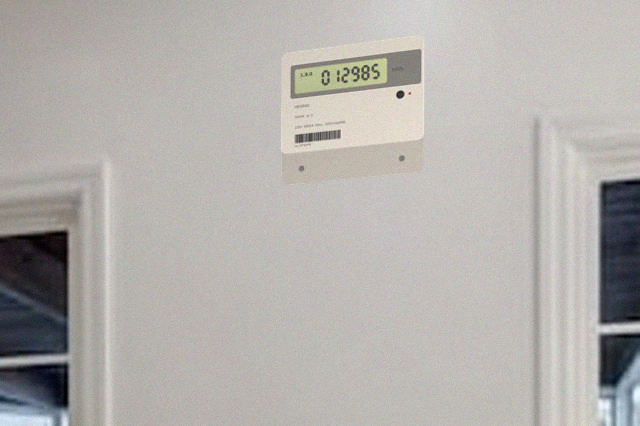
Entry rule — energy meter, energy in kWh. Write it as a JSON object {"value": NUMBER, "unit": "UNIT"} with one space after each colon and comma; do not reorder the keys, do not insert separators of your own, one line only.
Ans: {"value": 12985, "unit": "kWh"}
